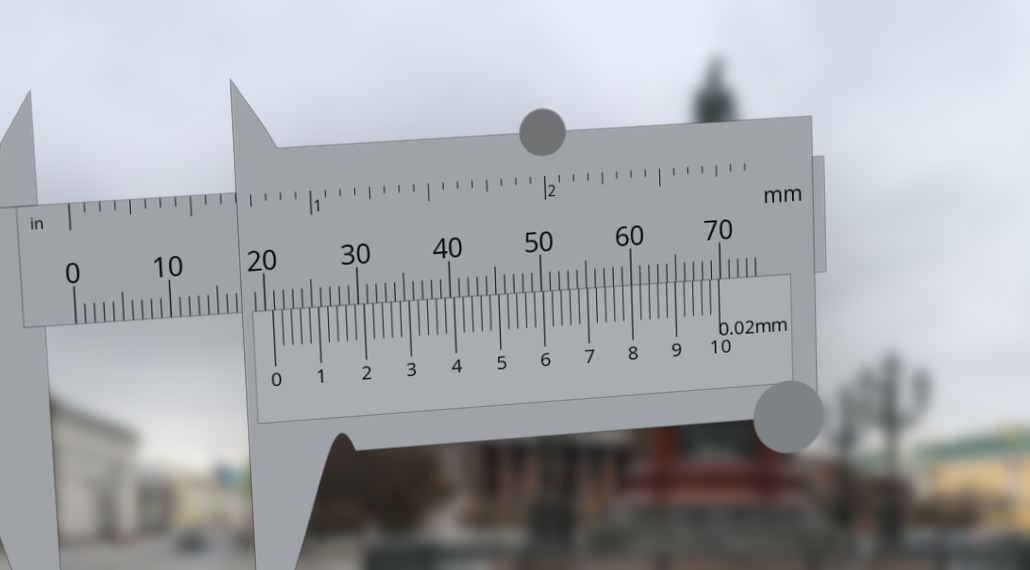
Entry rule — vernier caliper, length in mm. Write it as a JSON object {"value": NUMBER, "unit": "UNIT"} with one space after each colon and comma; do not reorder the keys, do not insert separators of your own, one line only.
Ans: {"value": 20.8, "unit": "mm"}
